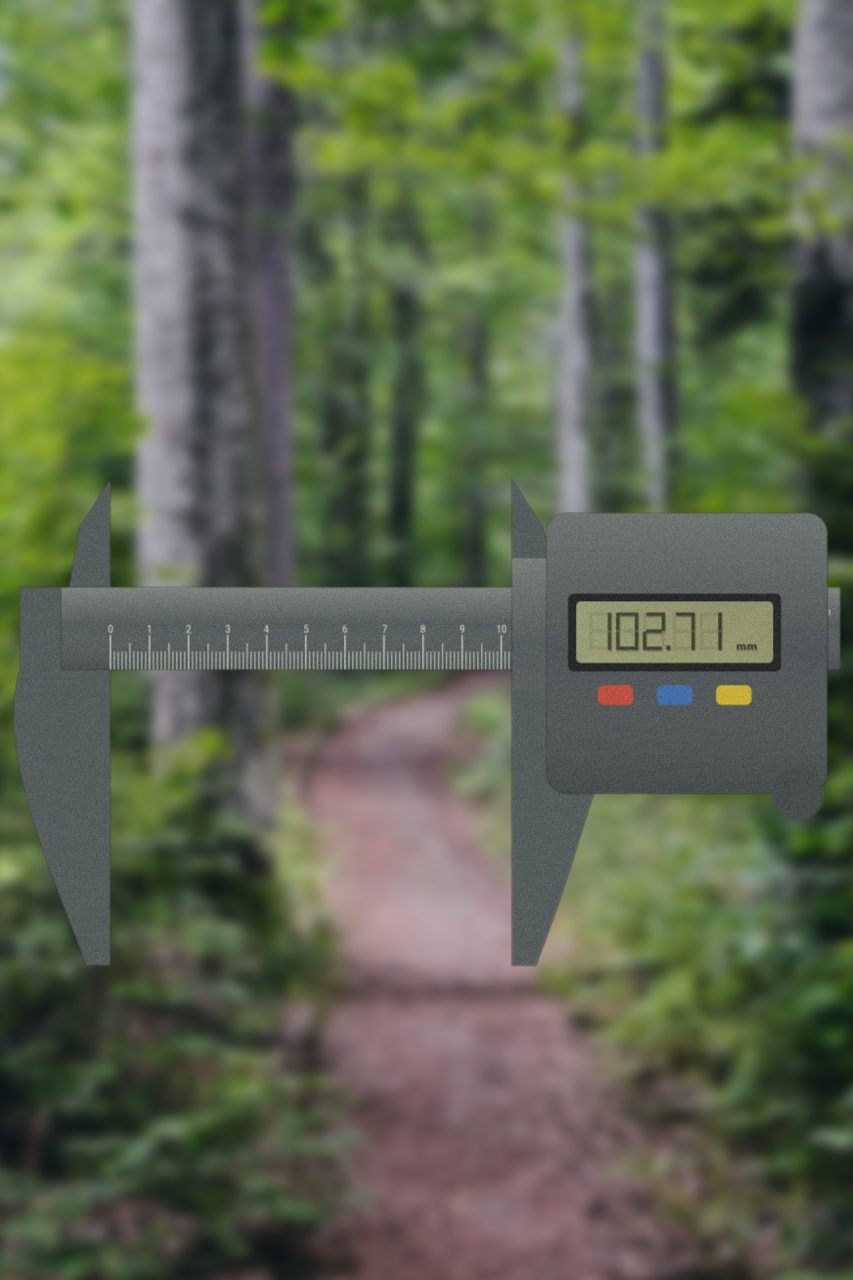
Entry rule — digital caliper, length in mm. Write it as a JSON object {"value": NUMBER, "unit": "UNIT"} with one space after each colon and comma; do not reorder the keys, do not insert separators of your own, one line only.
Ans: {"value": 102.71, "unit": "mm"}
